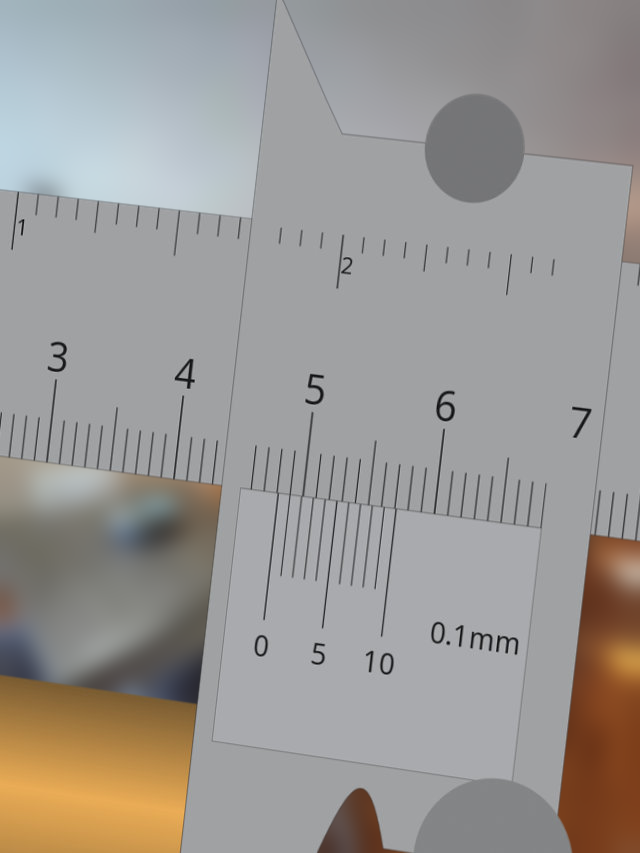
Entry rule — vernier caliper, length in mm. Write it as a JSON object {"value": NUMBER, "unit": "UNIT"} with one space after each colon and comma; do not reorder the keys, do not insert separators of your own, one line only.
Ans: {"value": 48.1, "unit": "mm"}
